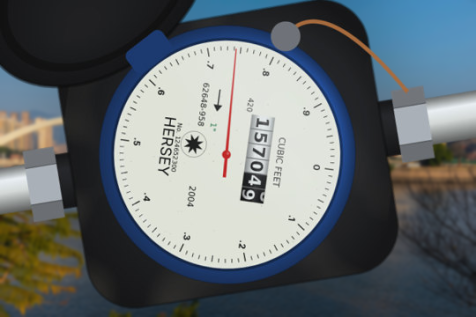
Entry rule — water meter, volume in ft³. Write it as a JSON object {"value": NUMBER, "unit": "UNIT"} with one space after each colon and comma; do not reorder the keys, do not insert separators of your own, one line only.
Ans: {"value": 157048.74, "unit": "ft³"}
